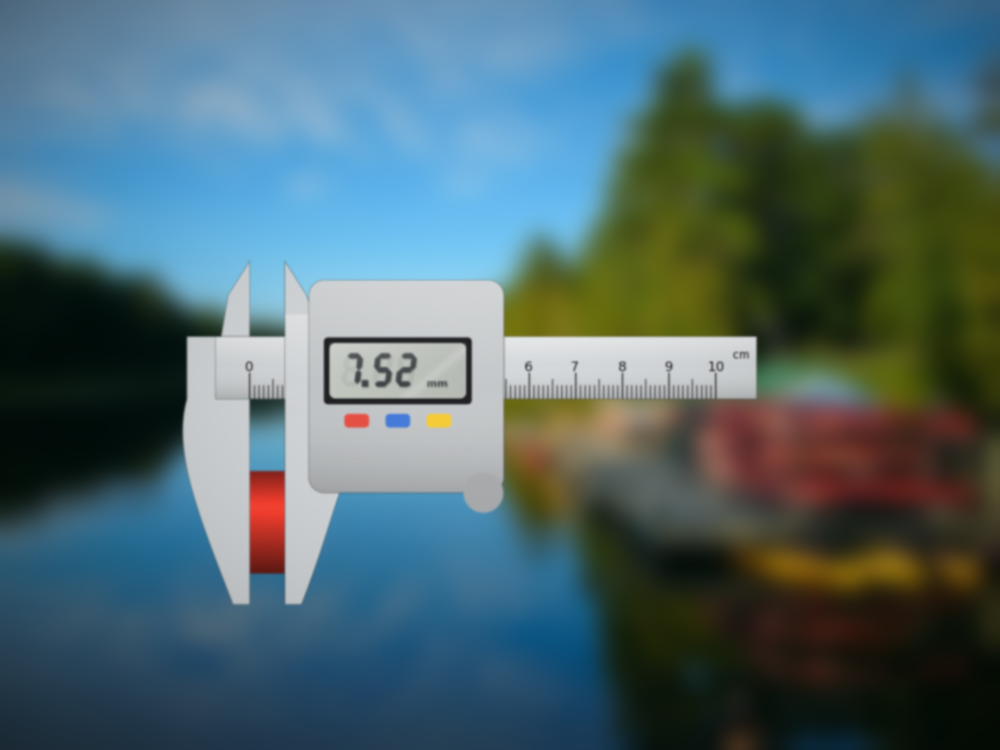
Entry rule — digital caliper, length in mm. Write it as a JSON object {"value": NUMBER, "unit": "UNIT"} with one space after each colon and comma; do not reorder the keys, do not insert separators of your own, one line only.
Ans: {"value": 7.52, "unit": "mm"}
